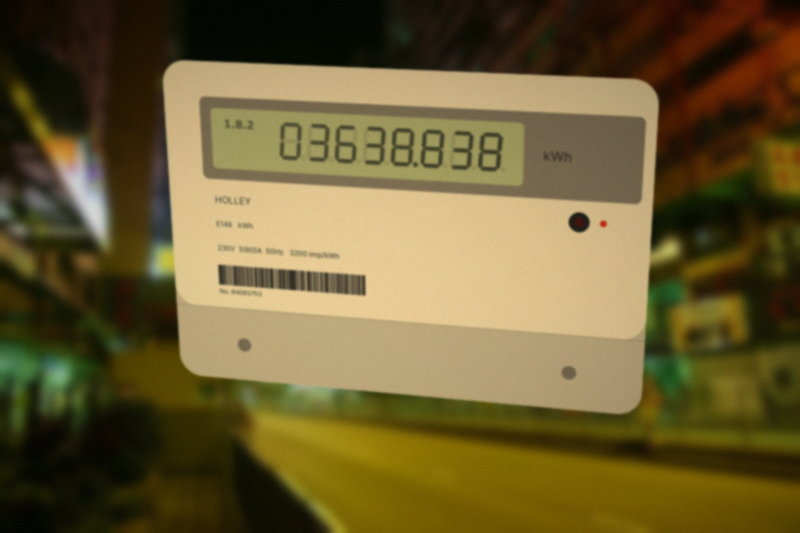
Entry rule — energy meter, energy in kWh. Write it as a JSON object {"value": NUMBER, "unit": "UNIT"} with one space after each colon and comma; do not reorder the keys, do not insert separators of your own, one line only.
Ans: {"value": 3638.838, "unit": "kWh"}
